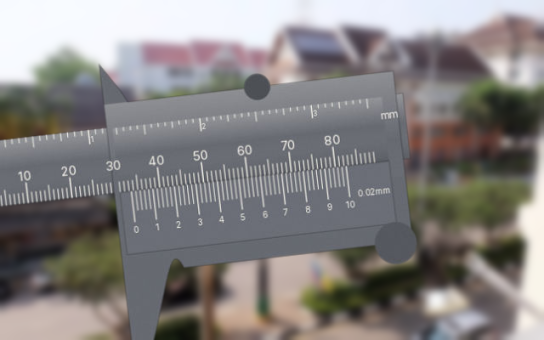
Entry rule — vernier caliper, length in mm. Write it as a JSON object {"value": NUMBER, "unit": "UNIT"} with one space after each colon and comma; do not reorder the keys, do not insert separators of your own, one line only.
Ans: {"value": 33.5, "unit": "mm"}
